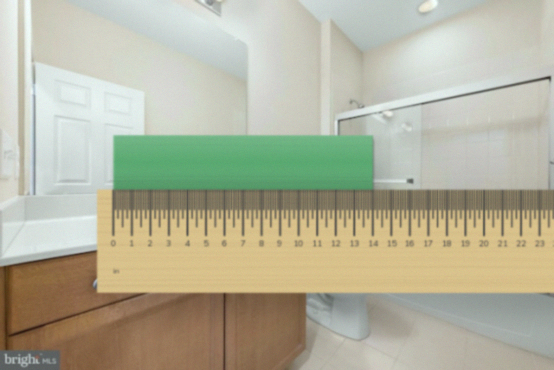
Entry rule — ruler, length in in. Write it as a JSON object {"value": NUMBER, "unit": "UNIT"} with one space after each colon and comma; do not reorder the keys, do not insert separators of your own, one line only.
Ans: {"value": 14, "unit": "in"}
